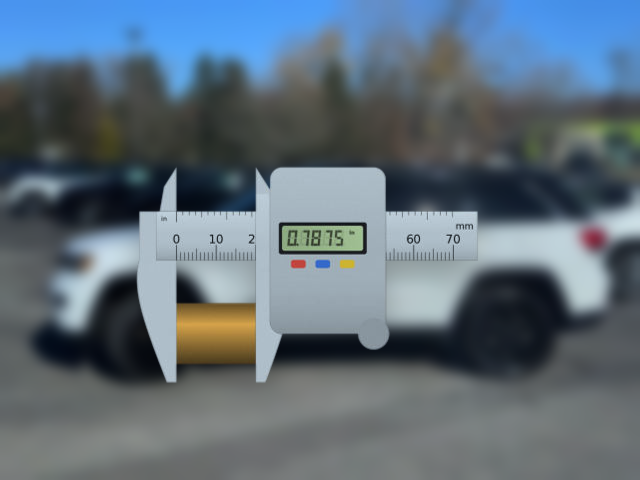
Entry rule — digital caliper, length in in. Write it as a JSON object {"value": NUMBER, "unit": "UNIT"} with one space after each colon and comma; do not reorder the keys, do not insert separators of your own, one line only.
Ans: {"value": 0.7875, "unit": "in"}
